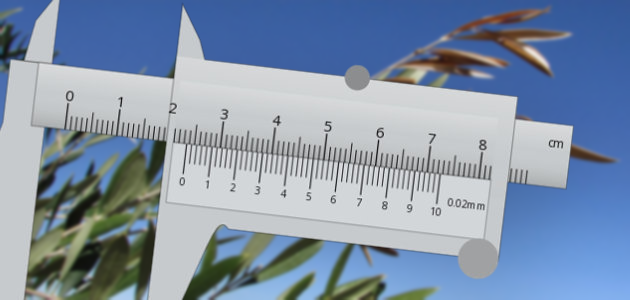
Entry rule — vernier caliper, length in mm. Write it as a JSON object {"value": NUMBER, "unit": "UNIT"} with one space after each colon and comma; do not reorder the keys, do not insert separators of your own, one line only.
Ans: {"value": 23.5, "unit": "mm"}
